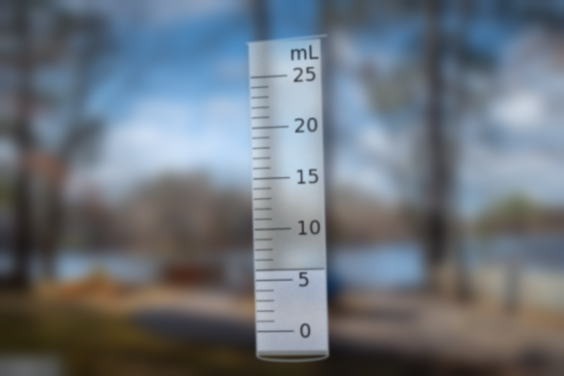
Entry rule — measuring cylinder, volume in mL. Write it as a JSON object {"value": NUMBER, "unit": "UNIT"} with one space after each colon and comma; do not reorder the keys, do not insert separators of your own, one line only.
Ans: {"value": 6, "unit": "mL"}
